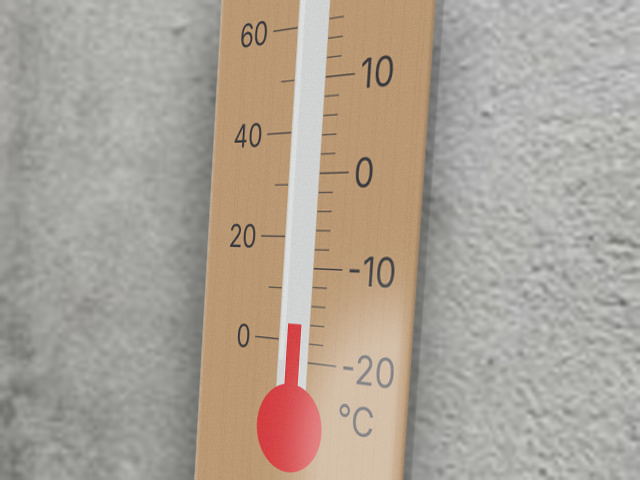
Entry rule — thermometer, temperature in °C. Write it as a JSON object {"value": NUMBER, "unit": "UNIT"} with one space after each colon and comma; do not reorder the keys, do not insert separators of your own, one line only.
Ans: {"value": -16, "unit": "°C"}
